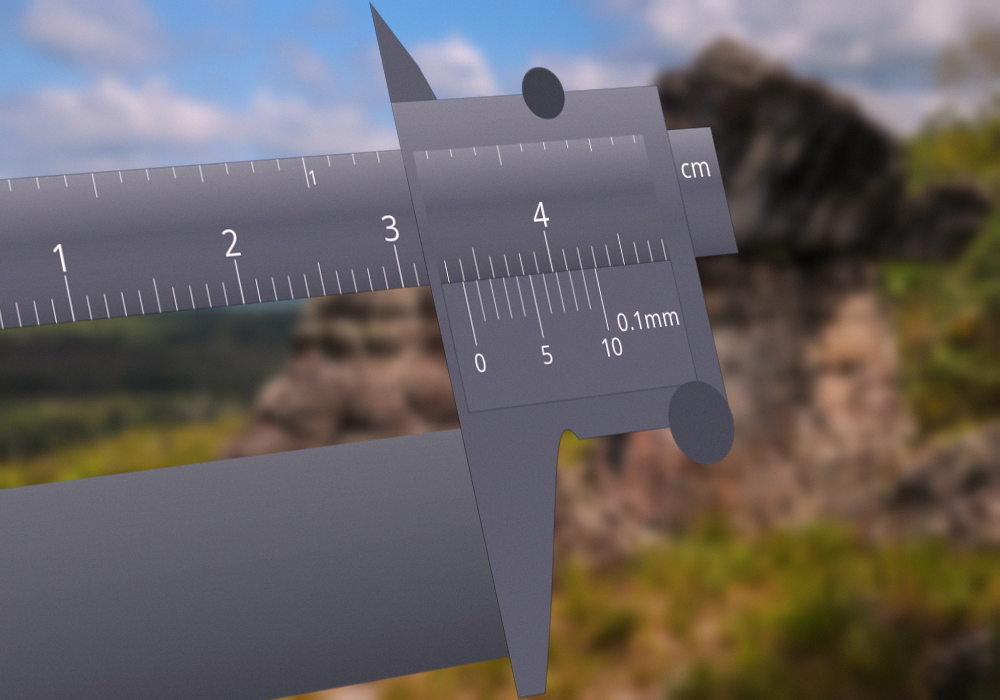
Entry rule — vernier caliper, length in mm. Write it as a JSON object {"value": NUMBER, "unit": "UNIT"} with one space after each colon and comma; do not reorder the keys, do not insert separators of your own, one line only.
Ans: {"value": 33.9, "unit": "mm"}
